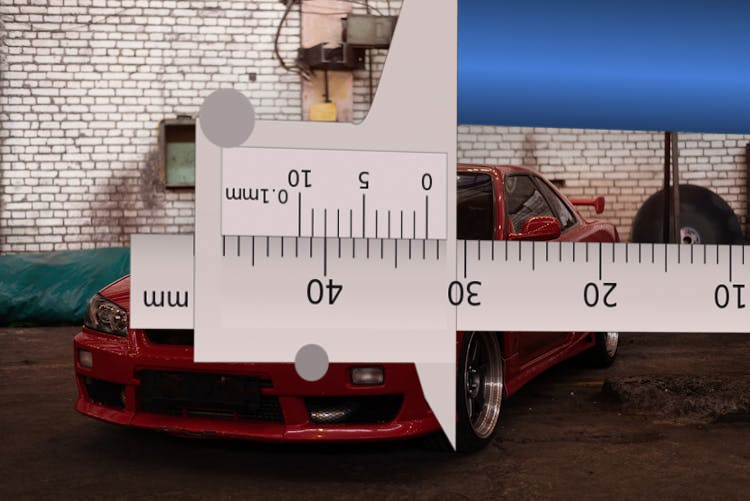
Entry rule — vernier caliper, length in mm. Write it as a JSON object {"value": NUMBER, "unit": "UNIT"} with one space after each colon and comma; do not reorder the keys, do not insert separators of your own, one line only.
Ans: {"value": 32.8, "unit": "mm"}
